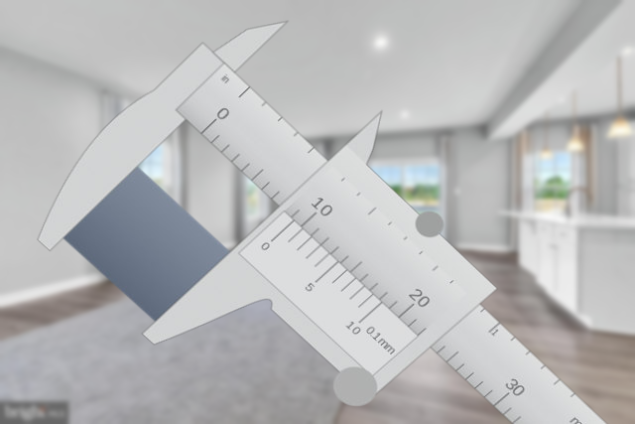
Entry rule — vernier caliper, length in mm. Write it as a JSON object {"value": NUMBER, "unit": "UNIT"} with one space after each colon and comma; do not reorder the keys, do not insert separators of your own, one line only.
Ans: {"value": 9.3, "unit": "mm"}
